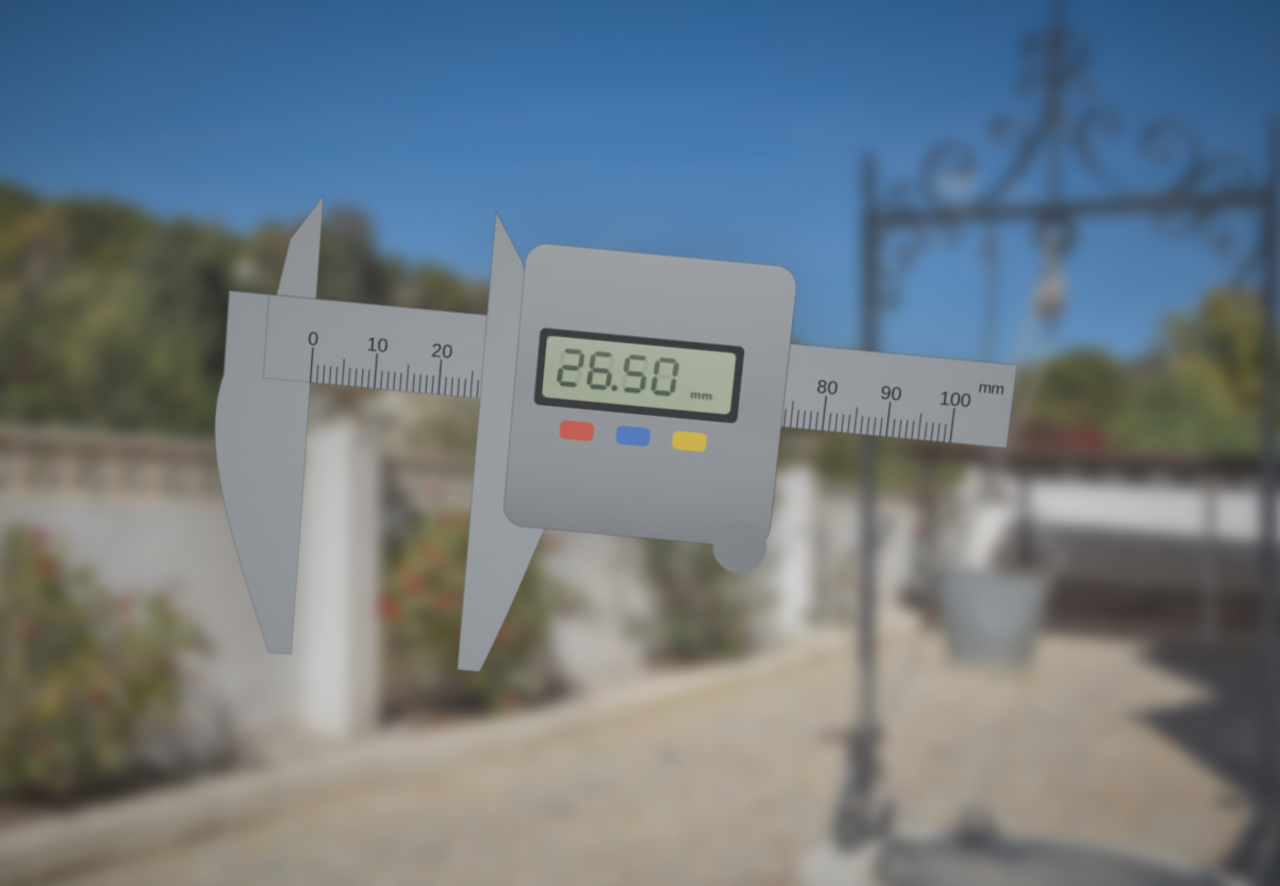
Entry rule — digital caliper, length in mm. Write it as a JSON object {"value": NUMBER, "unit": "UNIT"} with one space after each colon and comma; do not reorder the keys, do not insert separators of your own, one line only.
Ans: {"value": 26.50, "unit": "mm"}
